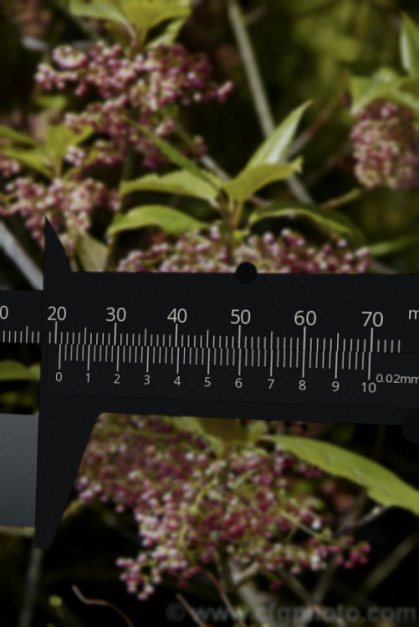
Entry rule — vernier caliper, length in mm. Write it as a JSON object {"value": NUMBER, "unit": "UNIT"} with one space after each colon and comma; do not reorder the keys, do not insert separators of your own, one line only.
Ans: {"value": 20.8, "unit": "mm"}
